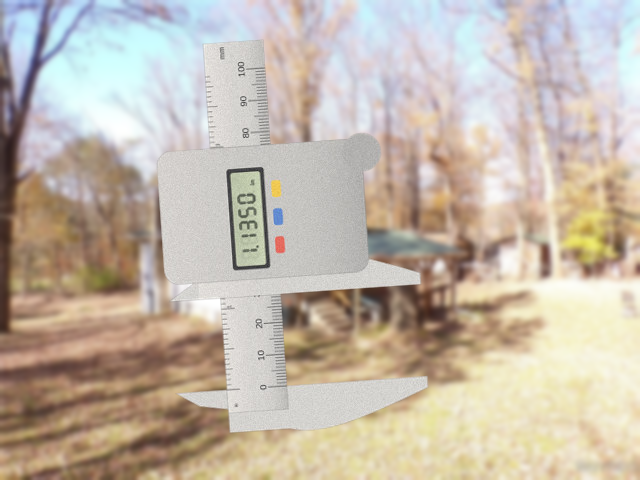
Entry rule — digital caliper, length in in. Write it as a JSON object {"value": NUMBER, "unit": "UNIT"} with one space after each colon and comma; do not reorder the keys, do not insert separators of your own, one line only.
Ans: {"value": 1.1350, "unit": "in"}
